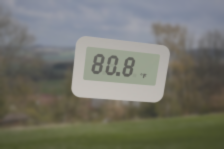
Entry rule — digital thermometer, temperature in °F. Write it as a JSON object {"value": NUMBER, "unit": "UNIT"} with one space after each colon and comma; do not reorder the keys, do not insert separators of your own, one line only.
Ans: {"value": 80.8, "unit": "°F"}
